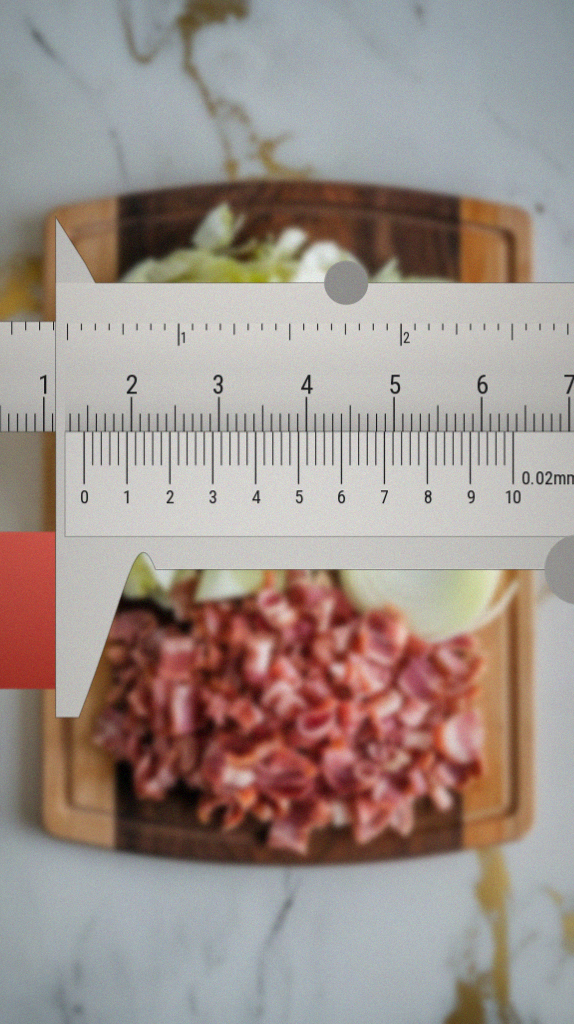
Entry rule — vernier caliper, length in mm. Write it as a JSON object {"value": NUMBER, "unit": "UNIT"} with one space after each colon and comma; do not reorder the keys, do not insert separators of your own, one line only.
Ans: {"value": 14.6, "unit": "mm"}
